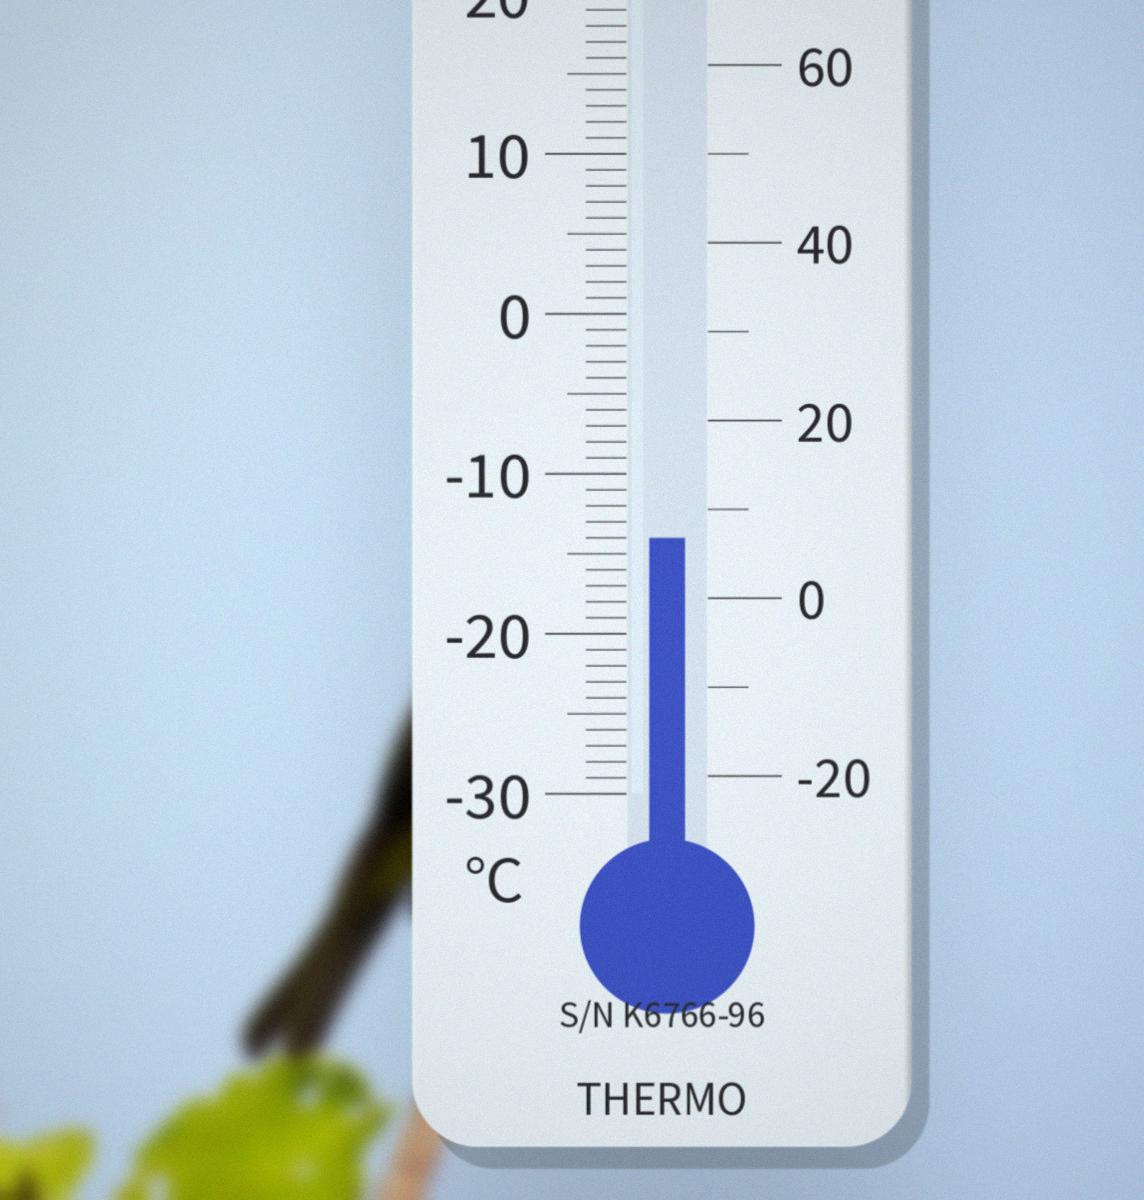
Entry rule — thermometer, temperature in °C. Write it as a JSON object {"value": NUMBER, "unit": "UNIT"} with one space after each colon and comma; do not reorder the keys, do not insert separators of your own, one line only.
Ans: {"value": -14, "unit": "°C"}
